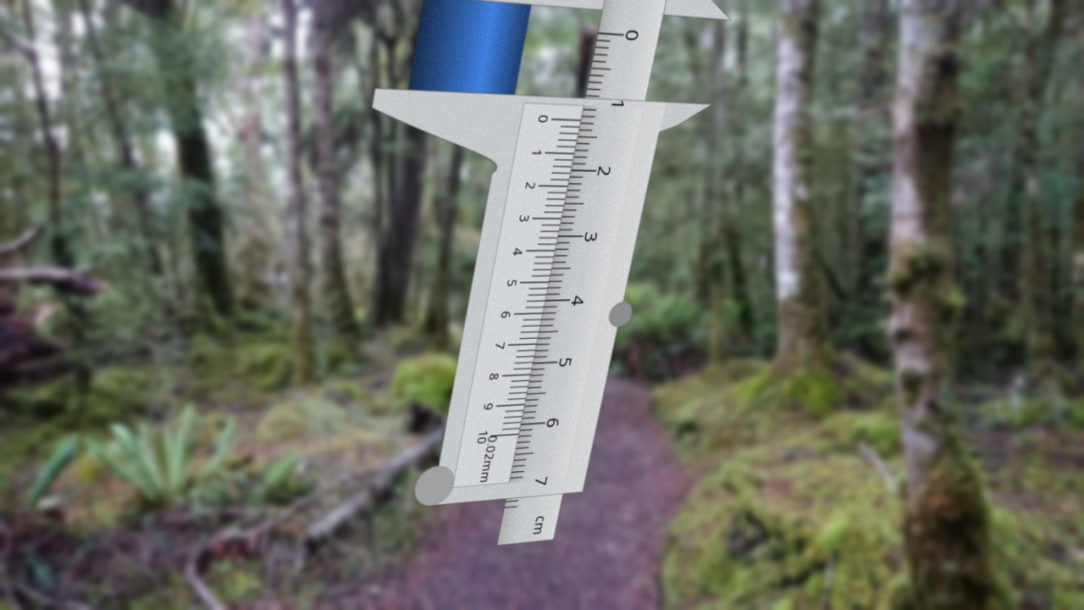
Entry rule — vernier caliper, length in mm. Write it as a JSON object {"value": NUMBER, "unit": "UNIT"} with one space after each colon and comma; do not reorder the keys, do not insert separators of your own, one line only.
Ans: {"value": 12.6, "unit": "mm"}
